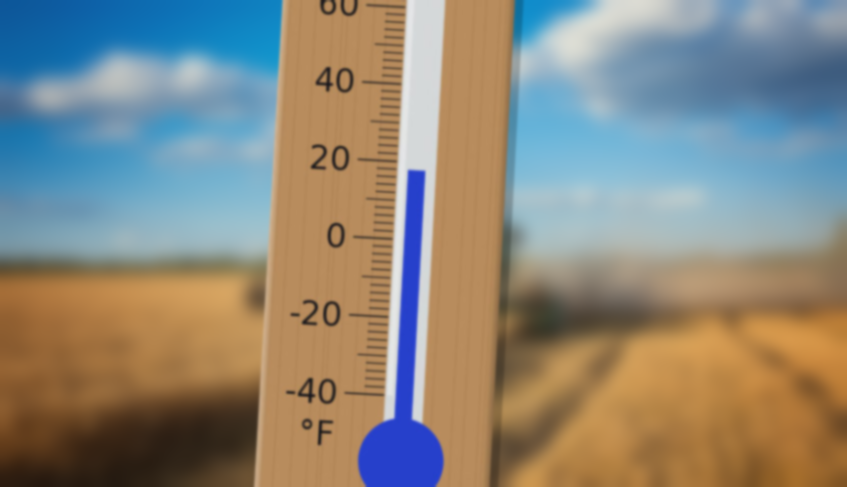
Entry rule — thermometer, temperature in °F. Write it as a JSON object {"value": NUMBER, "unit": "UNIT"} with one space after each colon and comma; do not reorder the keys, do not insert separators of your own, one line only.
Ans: {"value": 18, "unit": "°F"}
